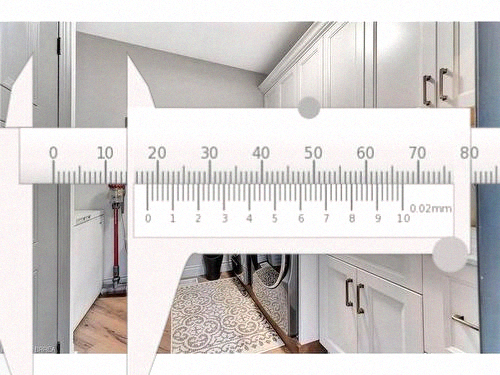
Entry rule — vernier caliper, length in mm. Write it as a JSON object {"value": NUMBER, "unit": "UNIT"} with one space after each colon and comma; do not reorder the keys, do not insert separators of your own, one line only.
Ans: {"value": 18.0, "unit": "mm"}
